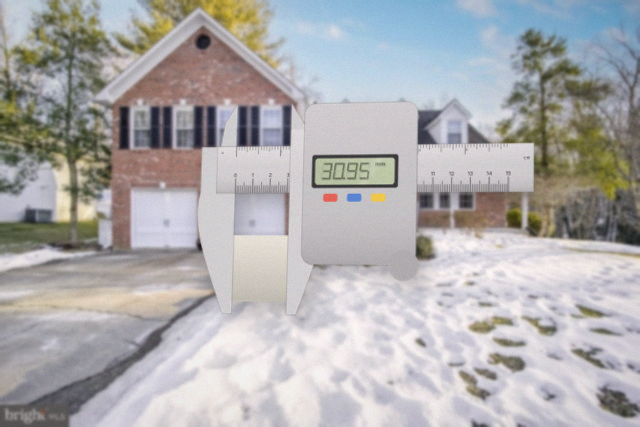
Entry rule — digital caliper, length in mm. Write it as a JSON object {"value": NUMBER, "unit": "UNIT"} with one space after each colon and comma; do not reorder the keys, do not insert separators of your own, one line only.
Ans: {"value": 30.95, "unit": "mm"}
